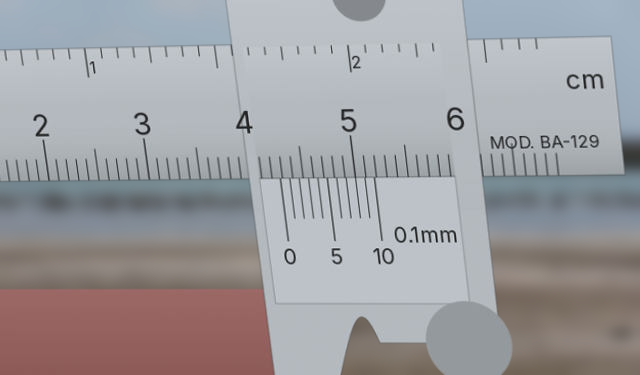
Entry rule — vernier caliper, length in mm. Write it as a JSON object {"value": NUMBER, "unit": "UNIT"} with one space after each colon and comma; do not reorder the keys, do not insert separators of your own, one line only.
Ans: {"value": 42.8, "unit": "mm"}
